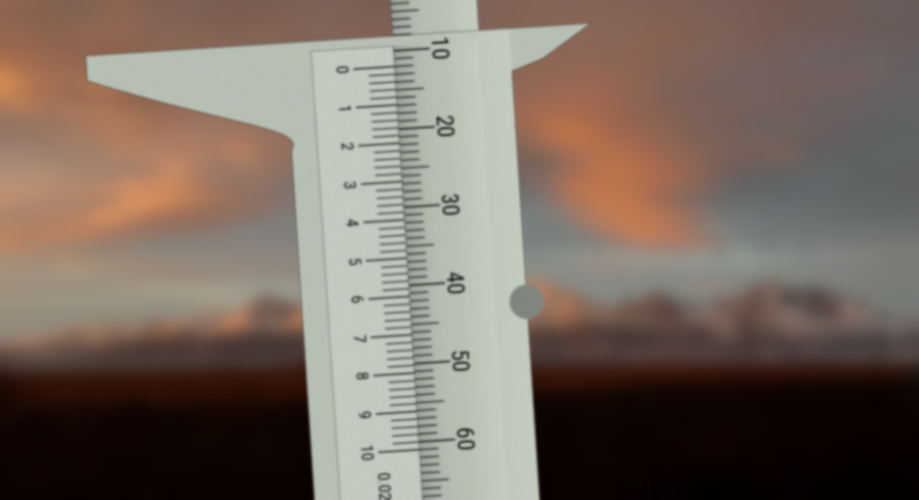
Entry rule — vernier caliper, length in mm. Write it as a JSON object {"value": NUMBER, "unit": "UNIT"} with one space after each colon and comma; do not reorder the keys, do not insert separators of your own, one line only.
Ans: {"value": 12.0, "unit": "mm"}
